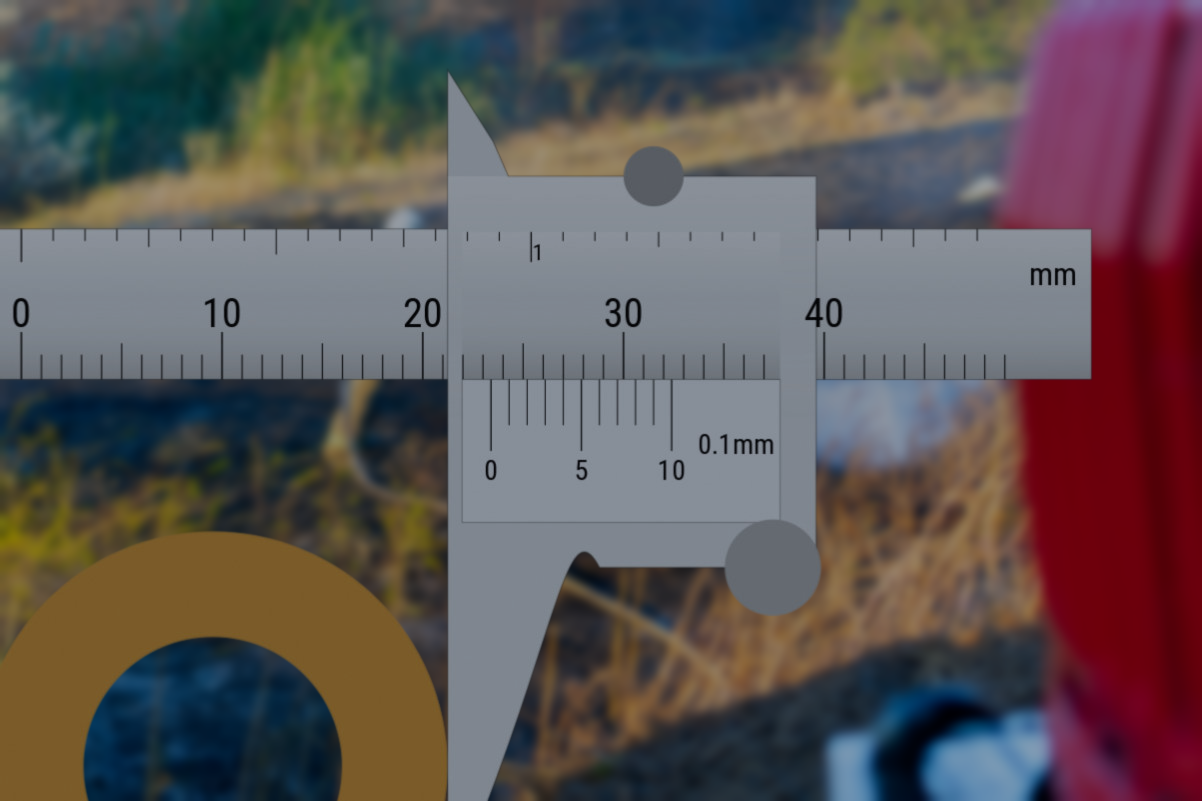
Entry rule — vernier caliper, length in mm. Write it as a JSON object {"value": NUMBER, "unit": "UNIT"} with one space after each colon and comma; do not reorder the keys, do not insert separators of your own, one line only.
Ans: {"value": 23.4, "unit": "mm"}
